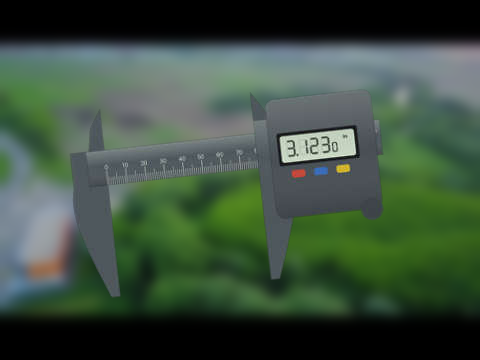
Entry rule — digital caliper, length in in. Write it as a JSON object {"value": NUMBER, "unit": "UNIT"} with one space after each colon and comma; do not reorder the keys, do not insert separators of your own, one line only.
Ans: {"value": 3.1230, "unit": "in"}
